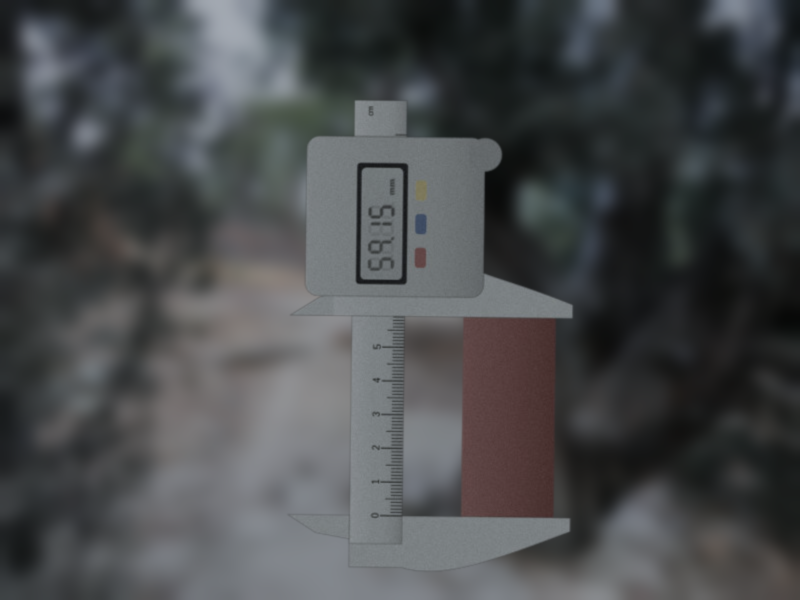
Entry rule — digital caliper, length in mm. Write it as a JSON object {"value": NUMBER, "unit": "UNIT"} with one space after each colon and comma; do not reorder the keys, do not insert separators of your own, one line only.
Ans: {"value": 59.15, "unit": "mm"}
